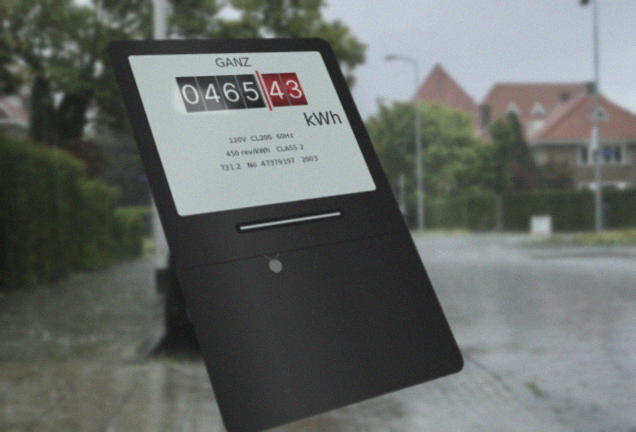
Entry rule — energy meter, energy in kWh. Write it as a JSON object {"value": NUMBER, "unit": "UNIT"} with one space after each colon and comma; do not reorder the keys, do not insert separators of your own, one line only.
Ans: {"value": 465.43, "unit": "kWh"}
